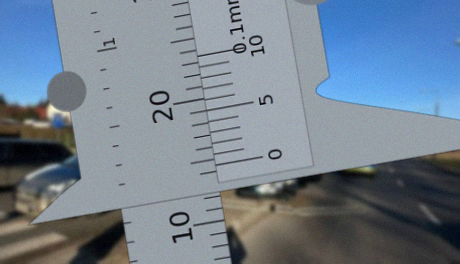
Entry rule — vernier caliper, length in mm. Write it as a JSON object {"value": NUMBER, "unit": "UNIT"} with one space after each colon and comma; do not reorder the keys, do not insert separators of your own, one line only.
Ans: {"value": 14.5, "unit": "mm"}
